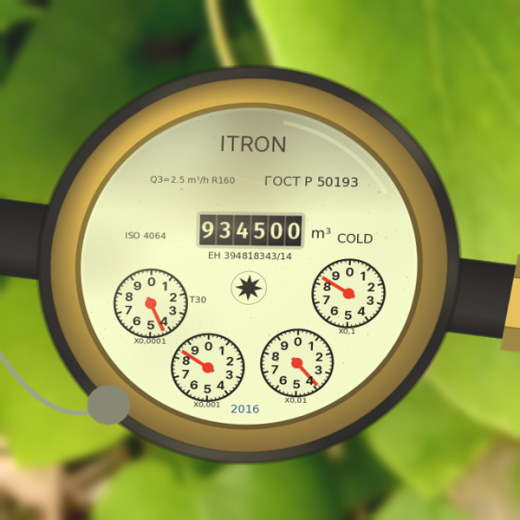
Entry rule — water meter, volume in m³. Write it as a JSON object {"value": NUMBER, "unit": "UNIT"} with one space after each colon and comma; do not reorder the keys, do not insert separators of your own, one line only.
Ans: {"value": 934500.8384, "unit": "m³"}
